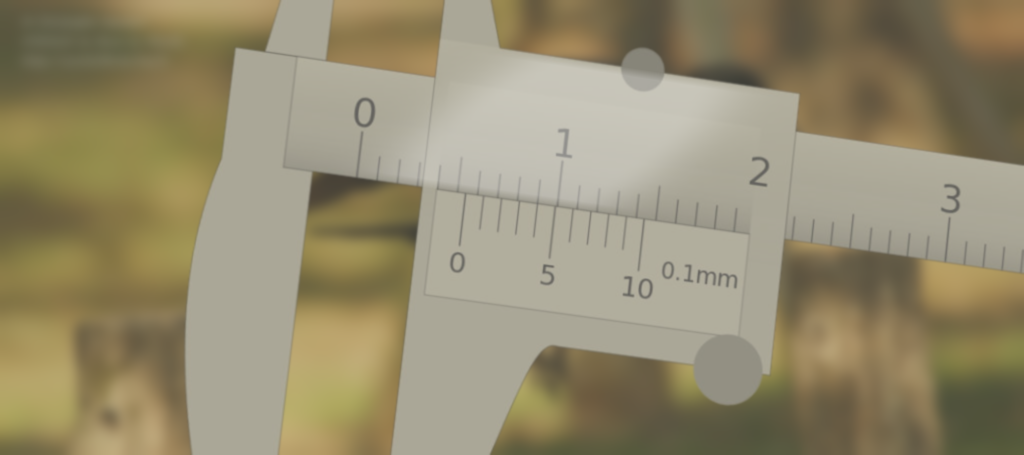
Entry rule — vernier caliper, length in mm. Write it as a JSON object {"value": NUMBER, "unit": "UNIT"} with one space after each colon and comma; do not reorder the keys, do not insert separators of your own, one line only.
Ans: {"value": 5.4, "unit": "mm"}
